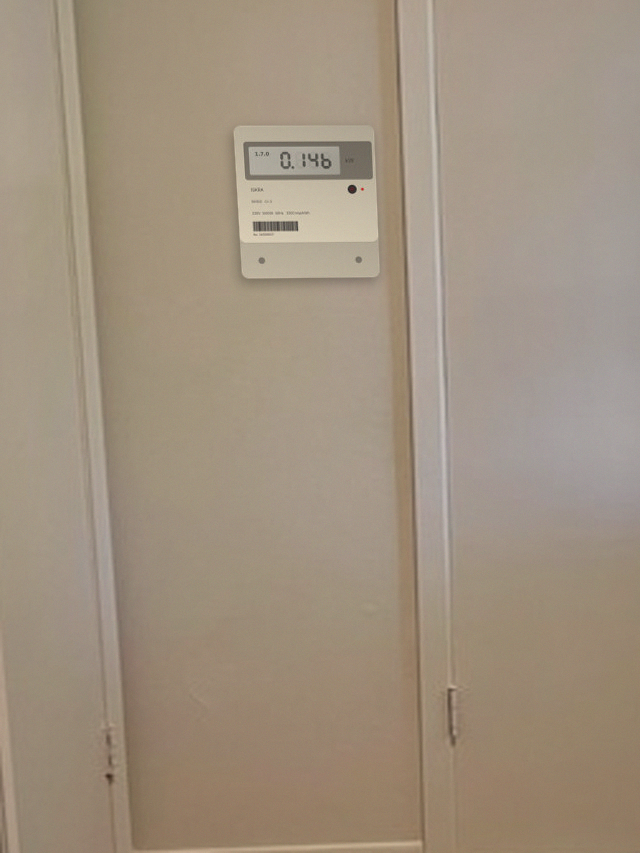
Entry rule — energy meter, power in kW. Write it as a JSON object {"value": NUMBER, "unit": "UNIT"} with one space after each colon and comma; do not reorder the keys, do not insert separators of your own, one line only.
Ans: {"value": 0.146, "unit": "kW"}
